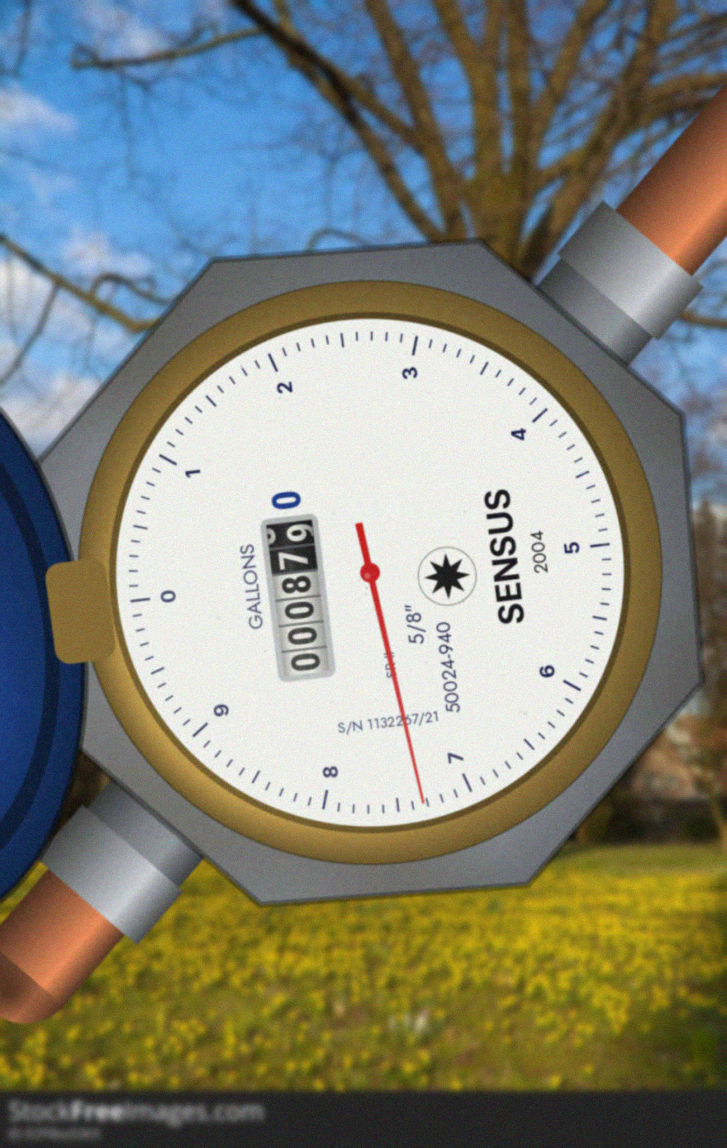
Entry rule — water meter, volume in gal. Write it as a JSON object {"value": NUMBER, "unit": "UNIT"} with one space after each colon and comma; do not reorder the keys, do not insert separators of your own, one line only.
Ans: {"value": 8787.3, "unit": "gal"}
